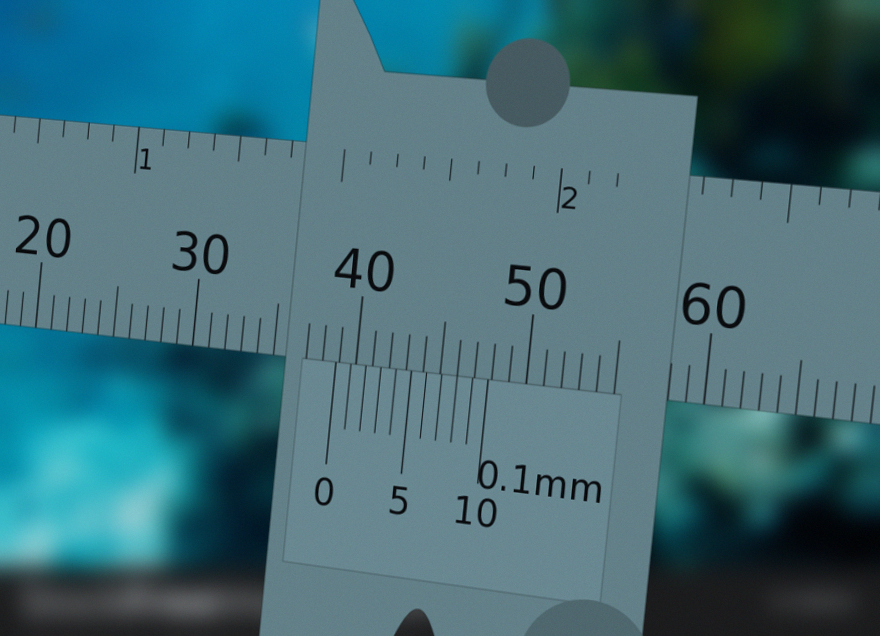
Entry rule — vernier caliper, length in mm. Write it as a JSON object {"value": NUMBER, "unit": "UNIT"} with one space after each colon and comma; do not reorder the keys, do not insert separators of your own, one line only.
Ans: {"value": 38.8, "unit": "mm"}
